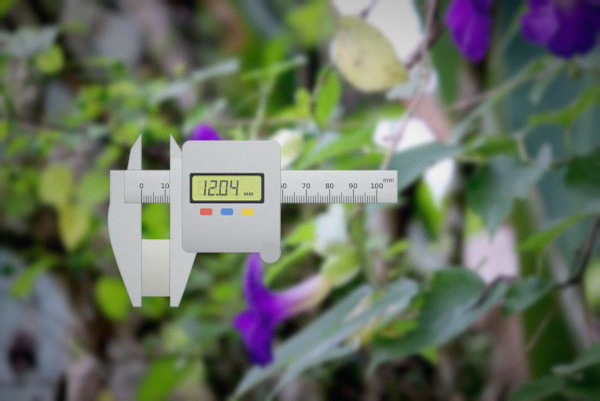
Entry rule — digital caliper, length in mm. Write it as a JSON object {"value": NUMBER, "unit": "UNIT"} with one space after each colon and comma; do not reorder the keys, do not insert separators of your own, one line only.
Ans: {"value": 12.04, "unit": "mm"}
